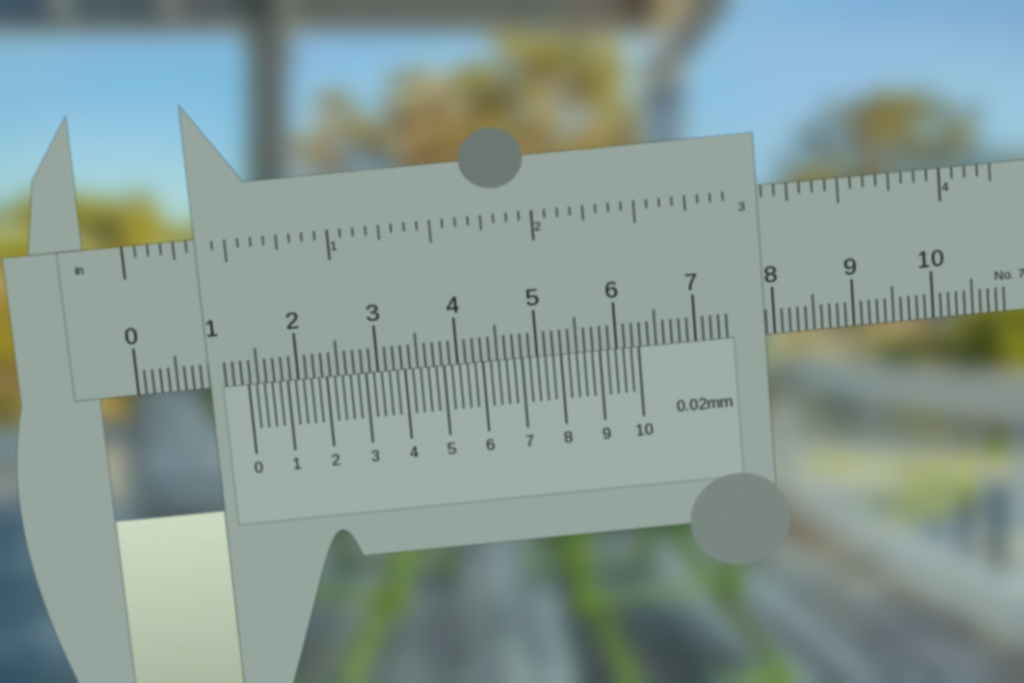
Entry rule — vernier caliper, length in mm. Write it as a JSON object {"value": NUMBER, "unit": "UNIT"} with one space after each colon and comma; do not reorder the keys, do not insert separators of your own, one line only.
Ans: {"value": 13.8, "unit": "mm"}
